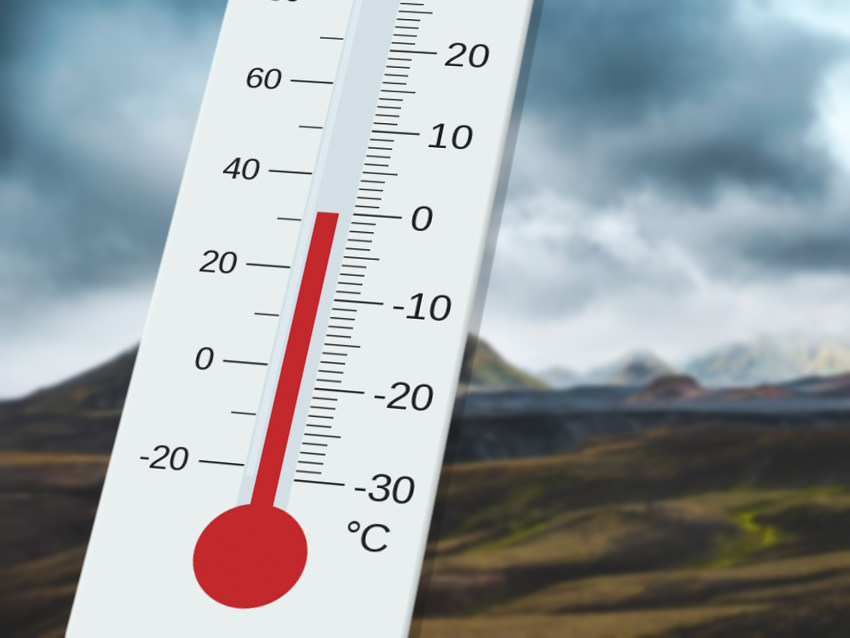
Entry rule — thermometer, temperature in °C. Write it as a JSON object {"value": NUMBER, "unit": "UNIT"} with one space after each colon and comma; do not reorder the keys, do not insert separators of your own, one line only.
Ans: {"value": 0, "unit": "°C"}
